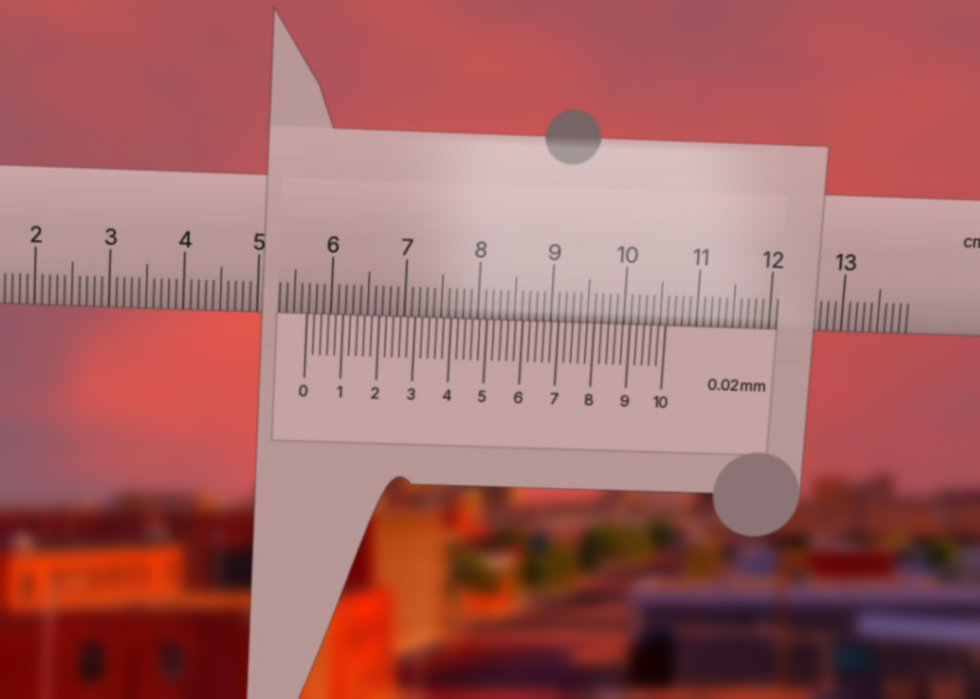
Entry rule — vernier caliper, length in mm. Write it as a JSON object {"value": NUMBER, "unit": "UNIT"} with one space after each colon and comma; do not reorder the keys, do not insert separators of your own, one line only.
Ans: {"value": 56.8, "unit": "mm"}
